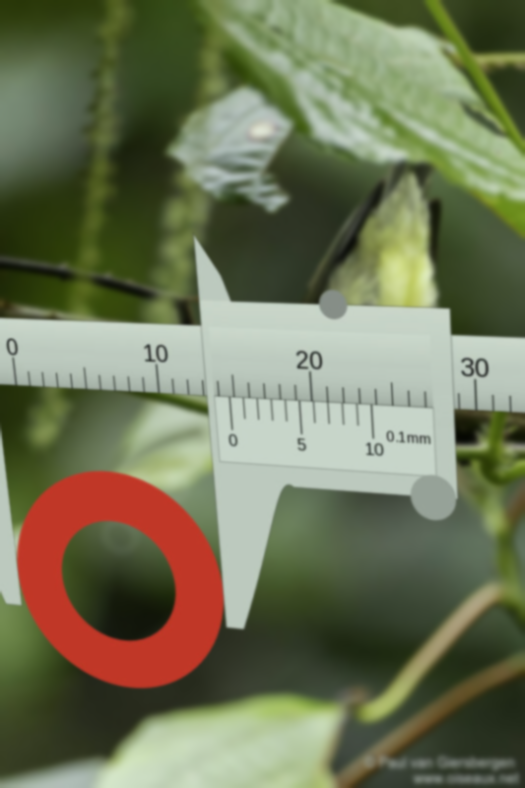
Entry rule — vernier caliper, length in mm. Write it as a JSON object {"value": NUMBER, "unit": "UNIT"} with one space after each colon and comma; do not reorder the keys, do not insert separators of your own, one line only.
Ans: {"value": 14.7, "unit": "mm"}
